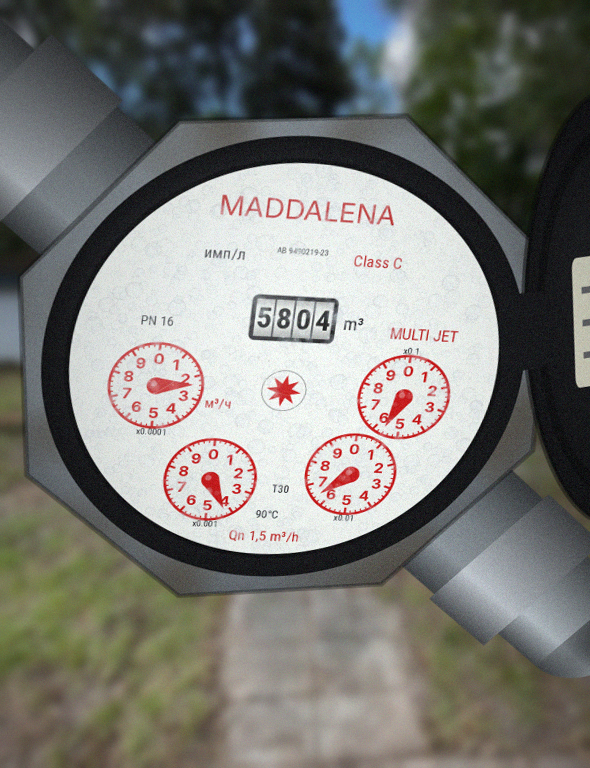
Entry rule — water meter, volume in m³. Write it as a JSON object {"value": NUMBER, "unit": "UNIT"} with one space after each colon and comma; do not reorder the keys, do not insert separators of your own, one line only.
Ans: {"value": 5804.5642, "unit": "m³"}
